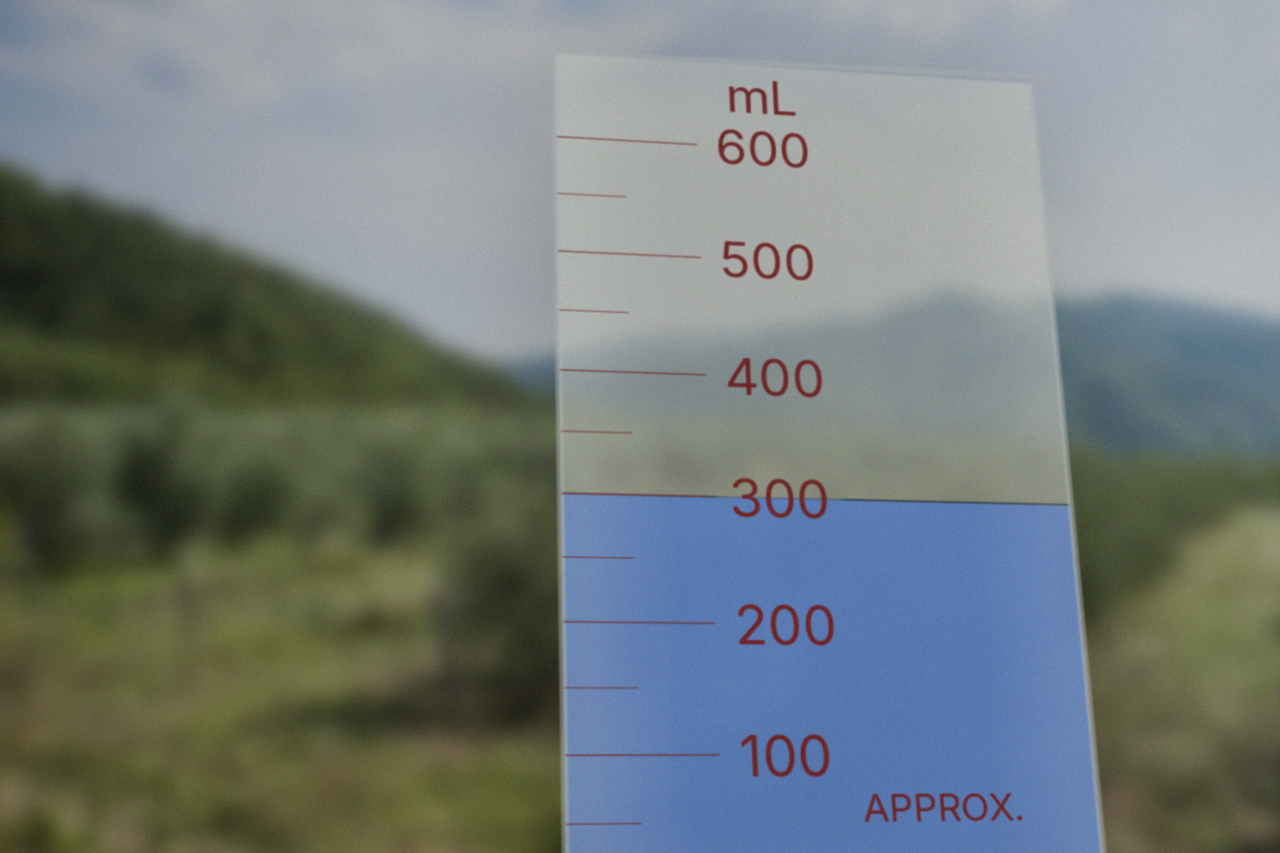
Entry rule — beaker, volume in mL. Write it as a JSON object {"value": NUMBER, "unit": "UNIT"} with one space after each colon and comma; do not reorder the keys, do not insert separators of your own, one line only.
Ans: {"value": 300, "unit": "mL"}
